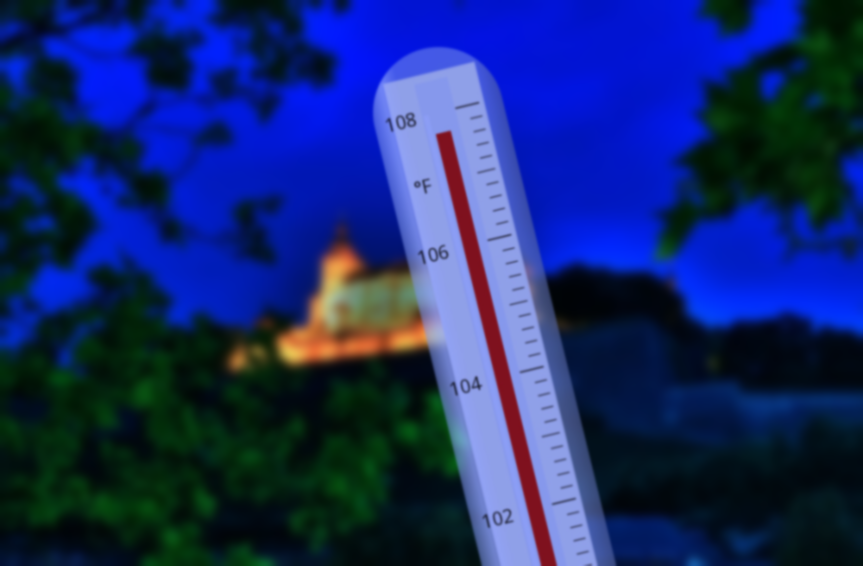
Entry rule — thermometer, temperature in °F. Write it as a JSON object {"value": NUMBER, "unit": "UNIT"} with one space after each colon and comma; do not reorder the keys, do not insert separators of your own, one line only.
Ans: {"value": 107.7, "unit": "°F"}
